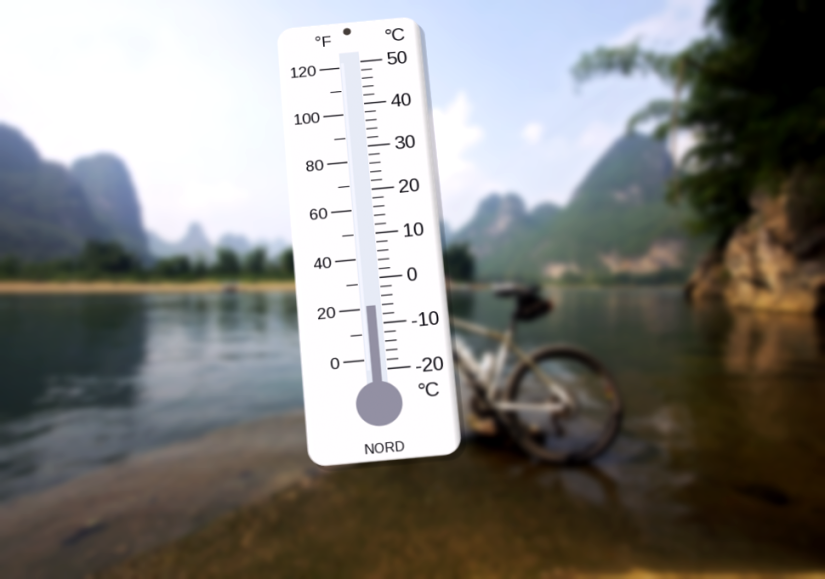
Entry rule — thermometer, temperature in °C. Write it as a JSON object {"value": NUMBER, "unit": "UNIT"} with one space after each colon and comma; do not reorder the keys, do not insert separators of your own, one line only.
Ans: {"value": -6, "unit": "°C"}
